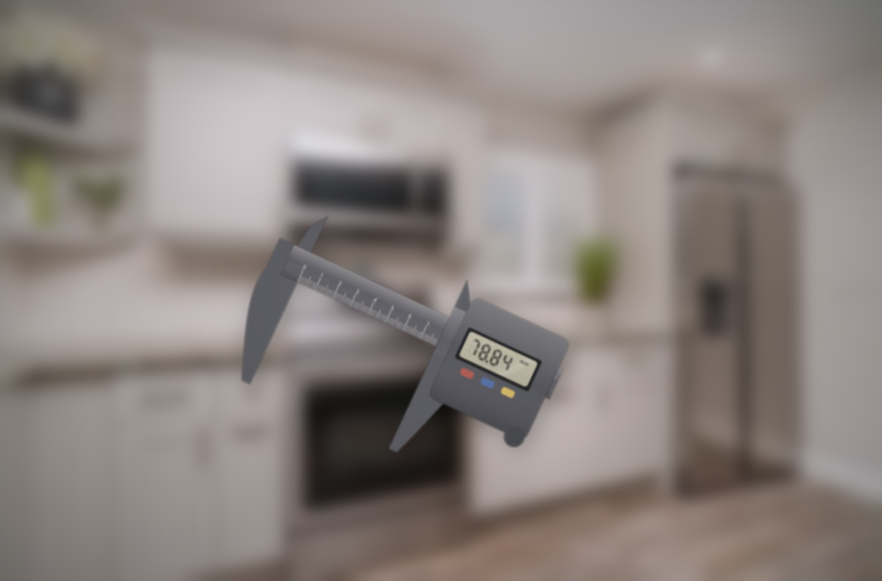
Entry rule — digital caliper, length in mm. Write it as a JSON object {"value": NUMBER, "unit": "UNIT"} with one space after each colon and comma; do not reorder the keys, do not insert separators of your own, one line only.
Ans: {"value": 78.84, "unit": "mm"}
